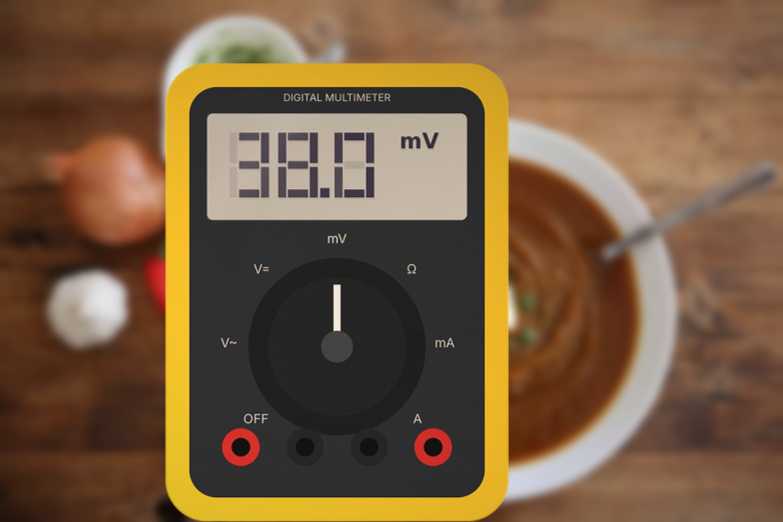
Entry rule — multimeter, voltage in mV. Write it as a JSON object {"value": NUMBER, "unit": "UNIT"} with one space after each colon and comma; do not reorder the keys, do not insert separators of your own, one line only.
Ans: {"value": 38.0, "unit": "mV"}
